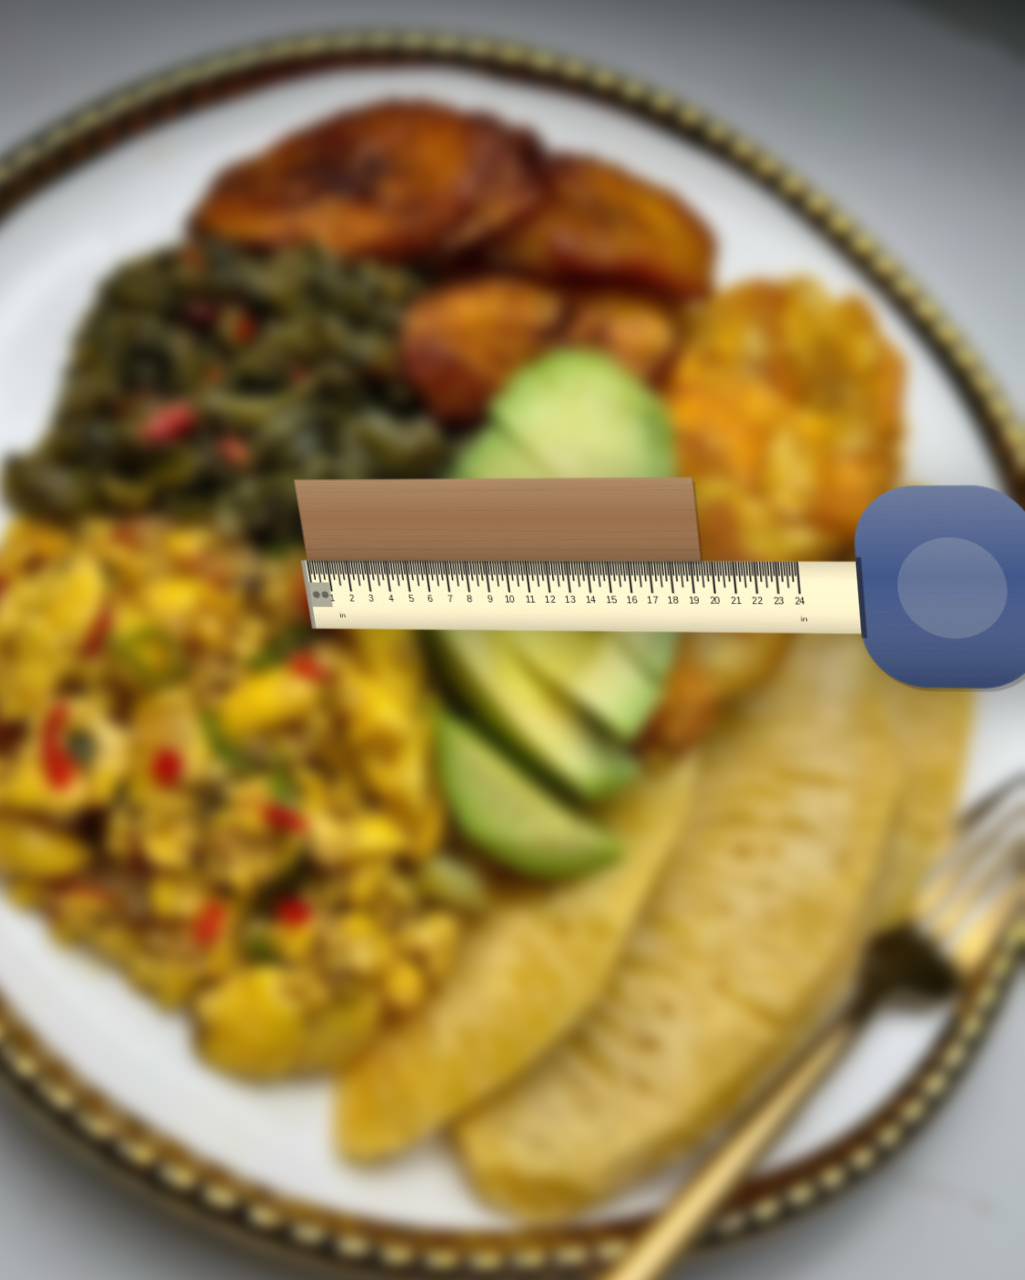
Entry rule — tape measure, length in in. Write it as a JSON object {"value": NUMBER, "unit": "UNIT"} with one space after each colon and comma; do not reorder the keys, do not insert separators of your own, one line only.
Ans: {"value": 19.5, "unit": "in"}
